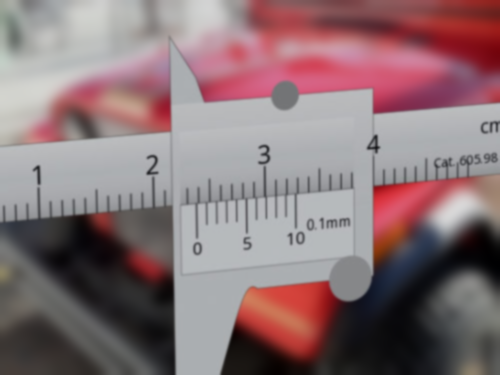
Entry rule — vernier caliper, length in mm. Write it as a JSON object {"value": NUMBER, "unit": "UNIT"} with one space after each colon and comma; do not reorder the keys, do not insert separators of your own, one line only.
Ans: {"value": 23.8, "unit": "mm"}
